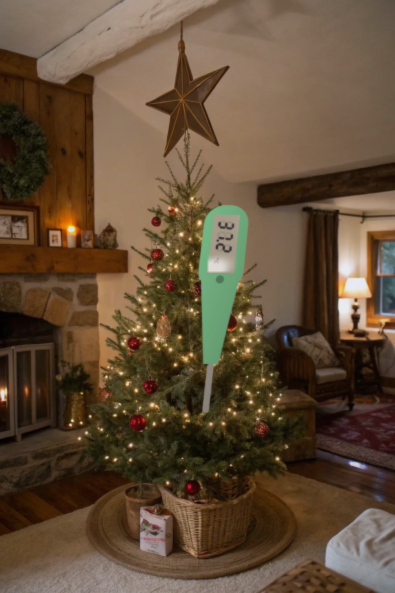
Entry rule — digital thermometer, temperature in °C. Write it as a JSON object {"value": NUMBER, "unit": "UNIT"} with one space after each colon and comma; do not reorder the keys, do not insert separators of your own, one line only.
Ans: {"value": 37.2, "unit": "°C"}
